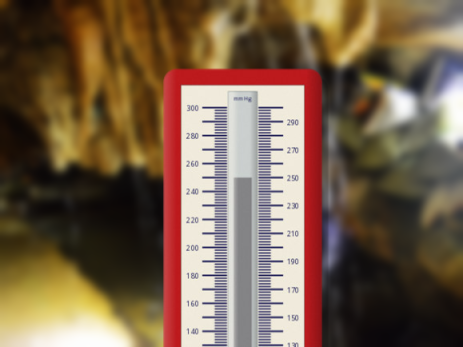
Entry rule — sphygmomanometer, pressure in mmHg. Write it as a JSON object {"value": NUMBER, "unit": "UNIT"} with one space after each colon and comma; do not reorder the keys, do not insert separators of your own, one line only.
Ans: {"value": 250, "unit": "mmHg"}
